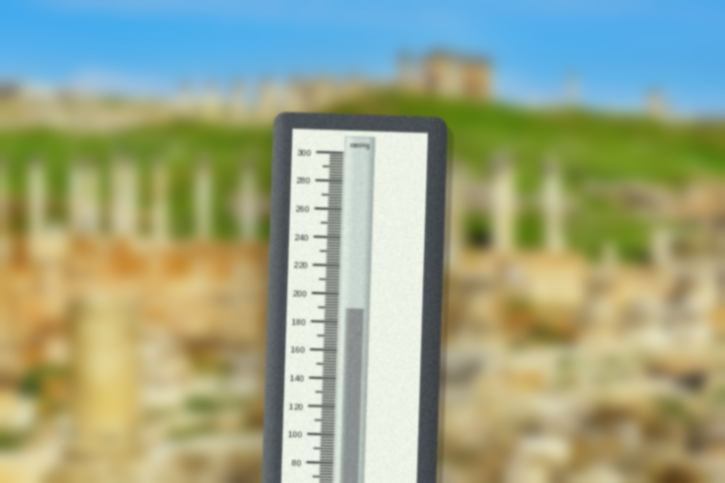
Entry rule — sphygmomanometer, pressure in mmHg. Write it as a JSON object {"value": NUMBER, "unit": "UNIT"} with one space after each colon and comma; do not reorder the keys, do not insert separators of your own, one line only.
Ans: {"value": 190, "unit": "mmHg"}
